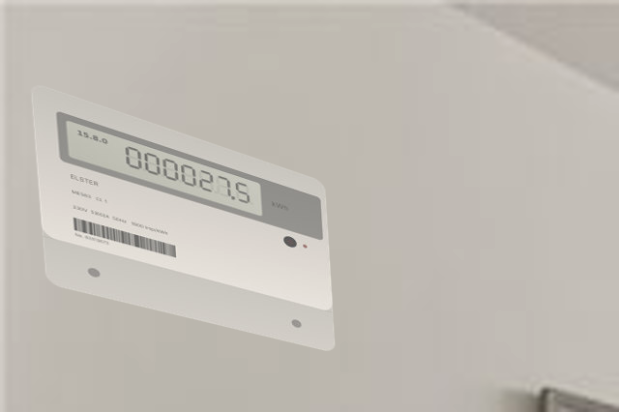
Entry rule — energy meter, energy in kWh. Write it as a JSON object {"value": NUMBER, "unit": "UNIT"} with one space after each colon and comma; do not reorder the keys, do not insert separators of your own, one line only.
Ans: {"value": 27.5, "unit": "kWh"}
